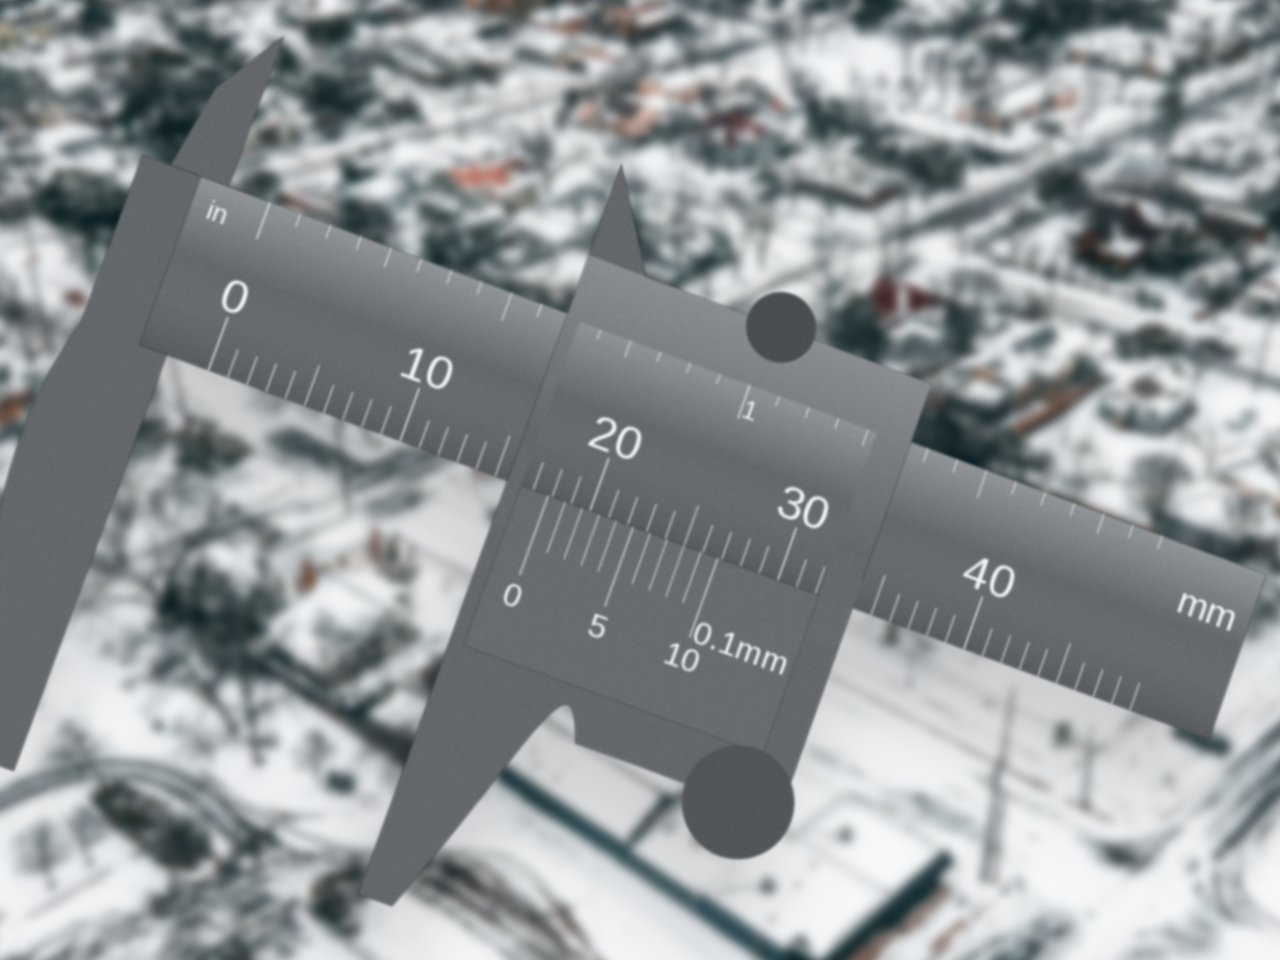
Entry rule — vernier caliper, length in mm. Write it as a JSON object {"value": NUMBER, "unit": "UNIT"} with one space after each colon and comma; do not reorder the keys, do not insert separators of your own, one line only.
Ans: {"value": 17.8, "unit": "mm"}
